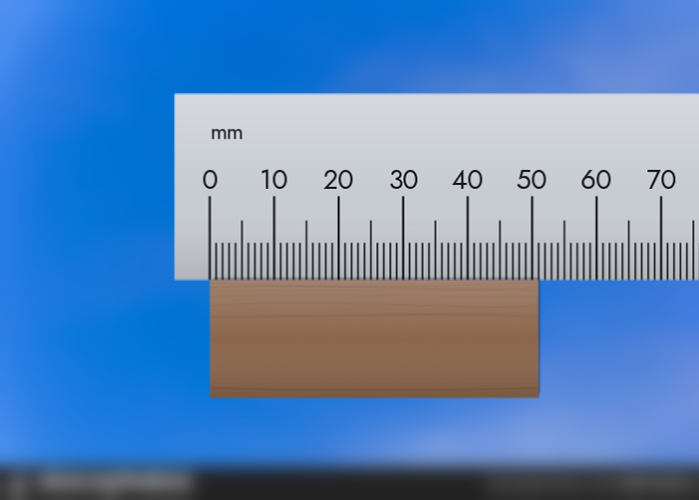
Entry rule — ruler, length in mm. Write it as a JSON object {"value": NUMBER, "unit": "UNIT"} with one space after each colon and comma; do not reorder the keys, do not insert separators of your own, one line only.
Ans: {"value": 51, "unit": "mm"}
